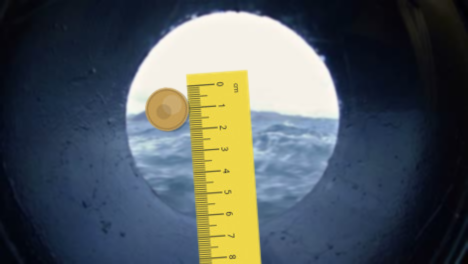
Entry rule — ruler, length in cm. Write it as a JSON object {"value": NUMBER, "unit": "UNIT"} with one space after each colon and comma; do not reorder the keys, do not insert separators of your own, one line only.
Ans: {"value": 2, "unit": "cm"}
